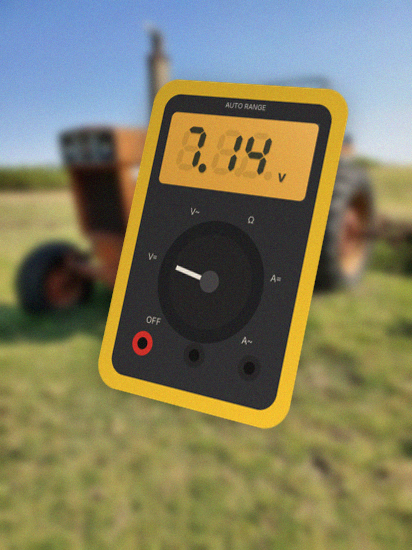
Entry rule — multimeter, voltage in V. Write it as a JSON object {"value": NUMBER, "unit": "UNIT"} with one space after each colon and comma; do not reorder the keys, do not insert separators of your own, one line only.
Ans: {"value": 7.14, "unit": "V"}
